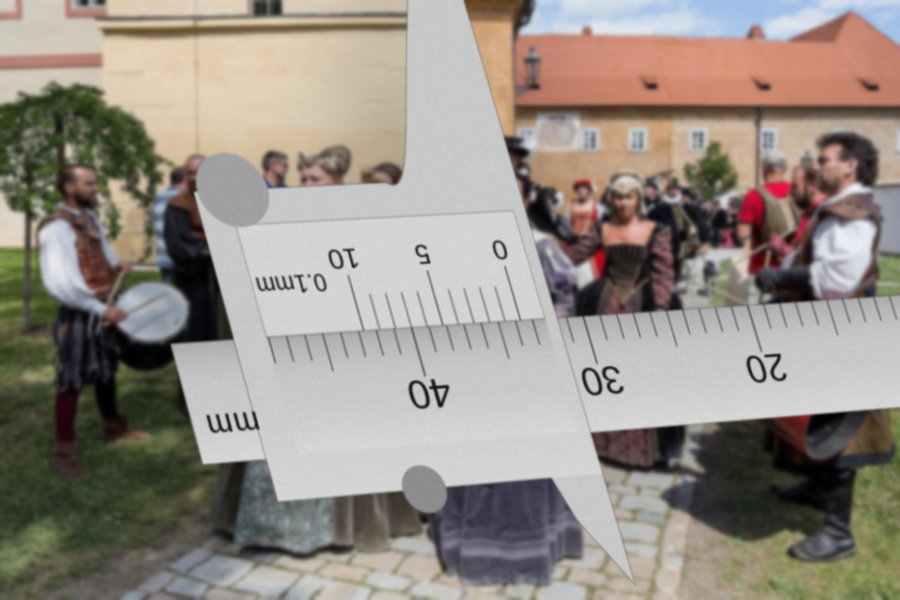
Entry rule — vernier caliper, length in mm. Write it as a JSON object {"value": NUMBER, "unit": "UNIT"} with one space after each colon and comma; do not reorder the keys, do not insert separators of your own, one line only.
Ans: {"value": 33.7, "unit": "mm"}
